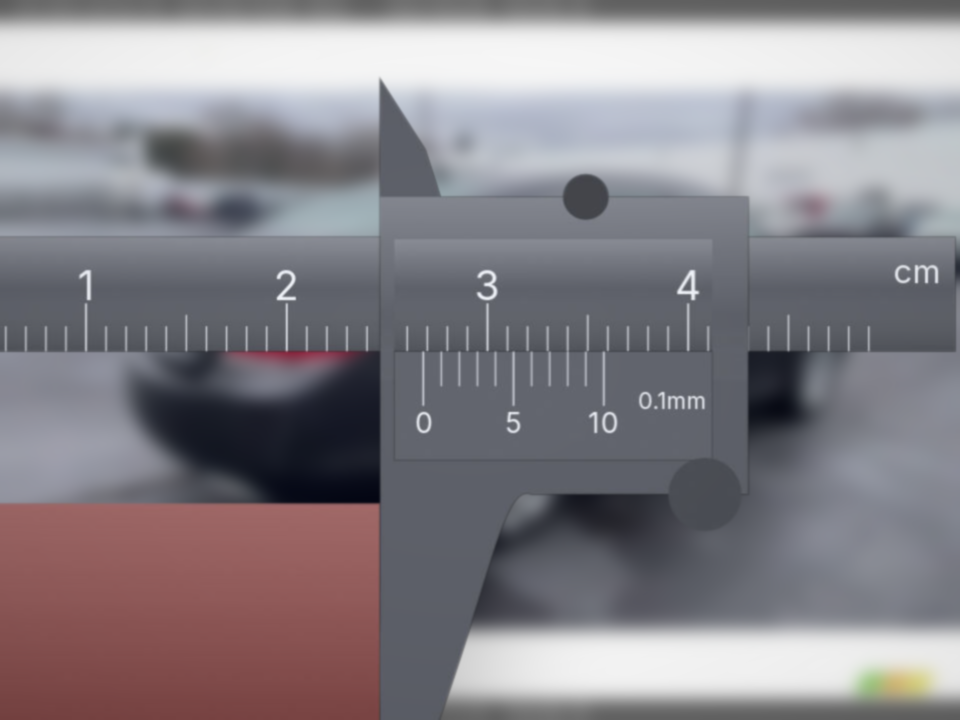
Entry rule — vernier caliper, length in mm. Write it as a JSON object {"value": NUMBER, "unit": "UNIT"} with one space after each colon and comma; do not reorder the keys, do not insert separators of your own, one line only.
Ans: {"value": 26.8, "unit": "mm"}
